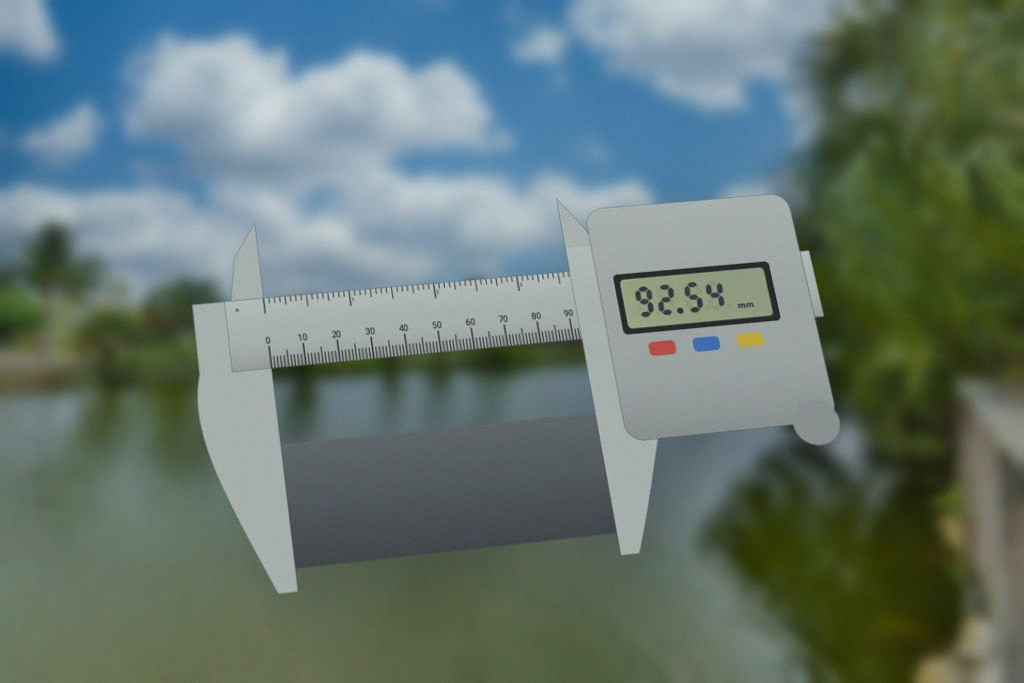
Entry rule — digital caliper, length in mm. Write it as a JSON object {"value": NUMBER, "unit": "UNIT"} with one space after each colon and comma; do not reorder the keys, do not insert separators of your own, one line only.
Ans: {"value": 92.54, "unit": "mm"}
